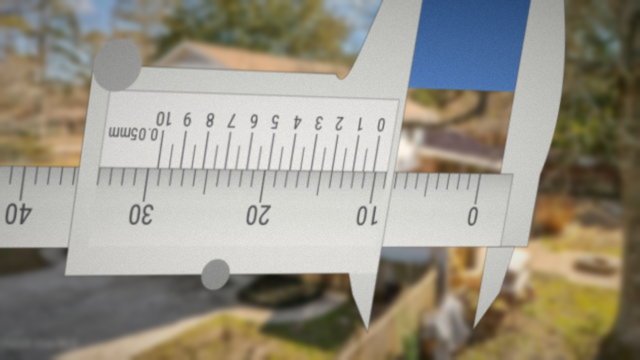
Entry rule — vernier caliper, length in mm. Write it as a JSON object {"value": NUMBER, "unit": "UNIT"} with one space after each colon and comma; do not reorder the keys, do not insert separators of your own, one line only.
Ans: {"value": 10.2, "unit": "mm"}
